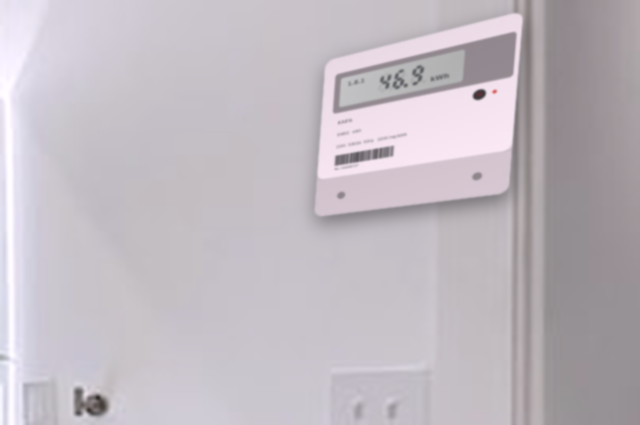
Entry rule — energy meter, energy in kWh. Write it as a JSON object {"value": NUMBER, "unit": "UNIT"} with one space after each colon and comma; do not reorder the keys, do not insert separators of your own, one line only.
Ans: {"value": 46.9, "unit": "kWh"}
